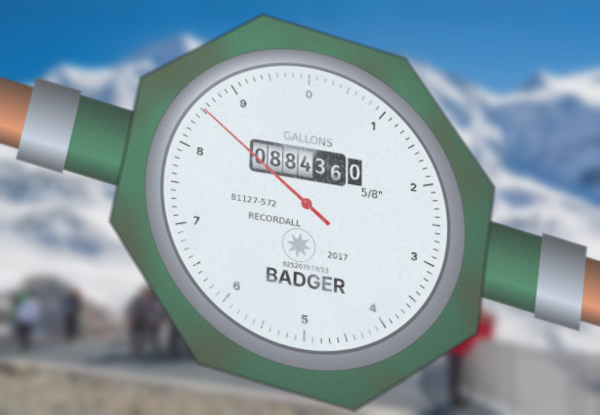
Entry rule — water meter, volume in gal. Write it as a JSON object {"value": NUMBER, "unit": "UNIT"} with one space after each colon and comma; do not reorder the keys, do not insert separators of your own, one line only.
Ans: {"value": 884358.5, "unit": "gal"}
